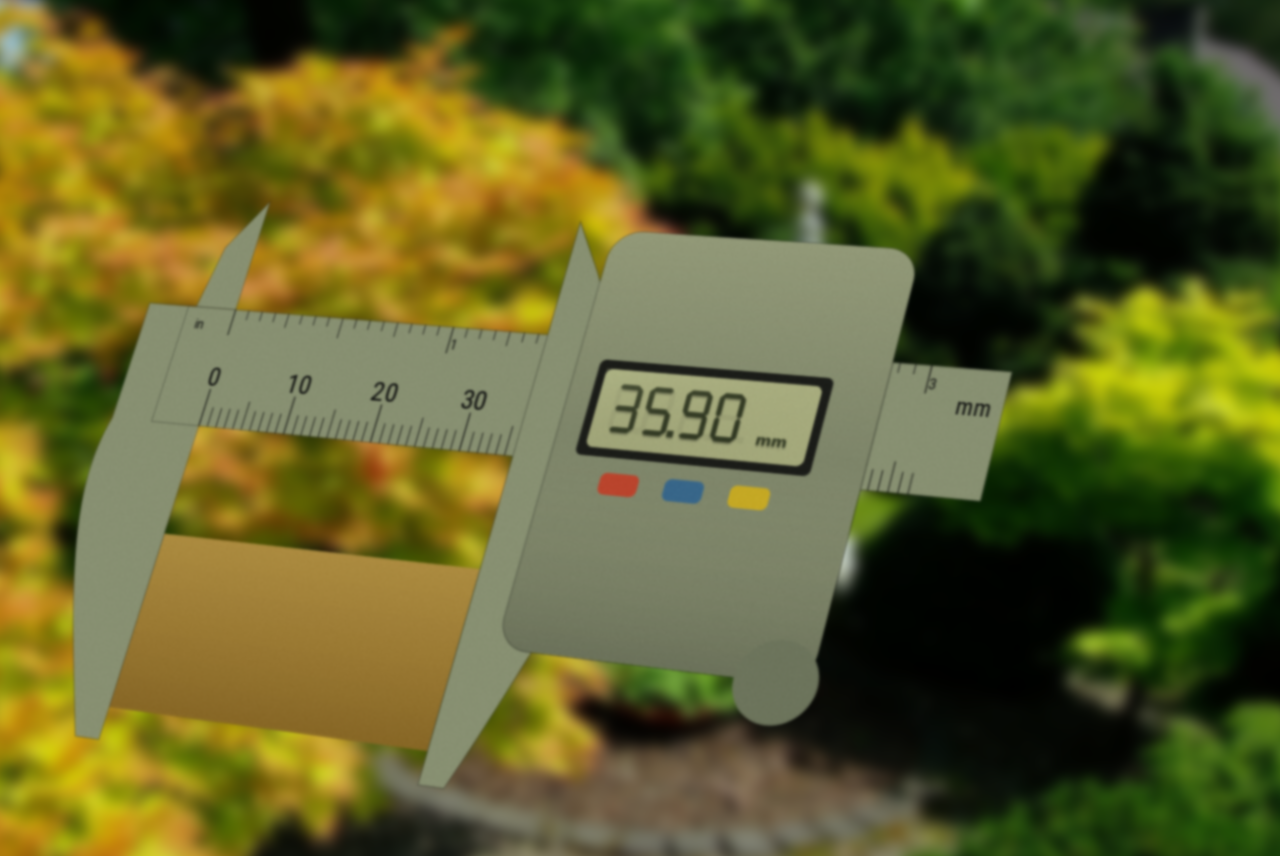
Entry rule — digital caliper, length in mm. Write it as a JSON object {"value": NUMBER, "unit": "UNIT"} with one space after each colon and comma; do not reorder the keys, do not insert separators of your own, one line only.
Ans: {"value": 35.90, "unit": "mm"}
